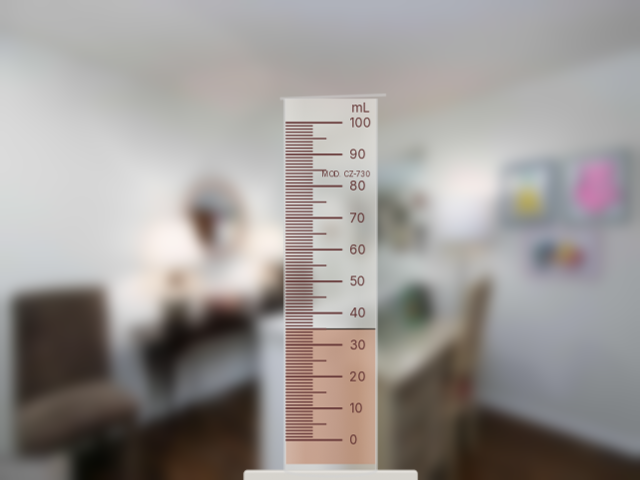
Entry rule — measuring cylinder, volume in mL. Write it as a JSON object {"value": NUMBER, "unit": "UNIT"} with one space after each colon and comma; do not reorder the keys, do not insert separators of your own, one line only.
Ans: {"value": 35, "unit": "mL"}
